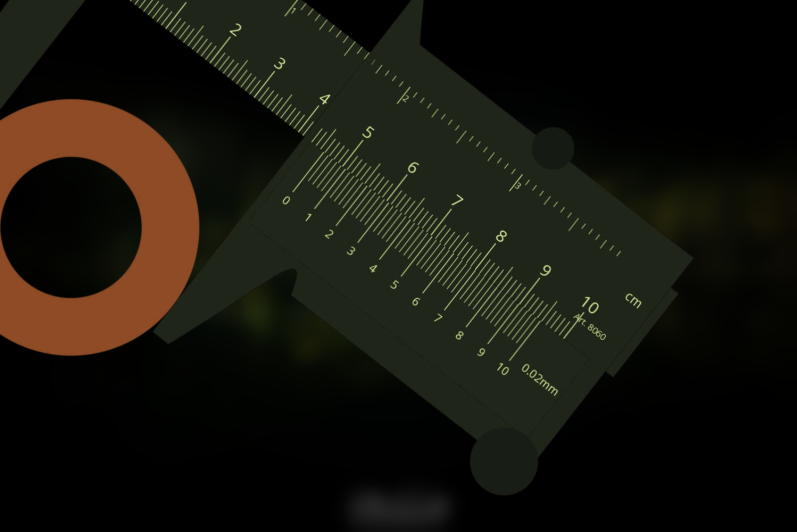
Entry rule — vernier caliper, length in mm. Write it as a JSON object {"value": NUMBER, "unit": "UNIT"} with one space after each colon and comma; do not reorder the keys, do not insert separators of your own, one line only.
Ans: {"value": 45.8, "unit": "mm"}
